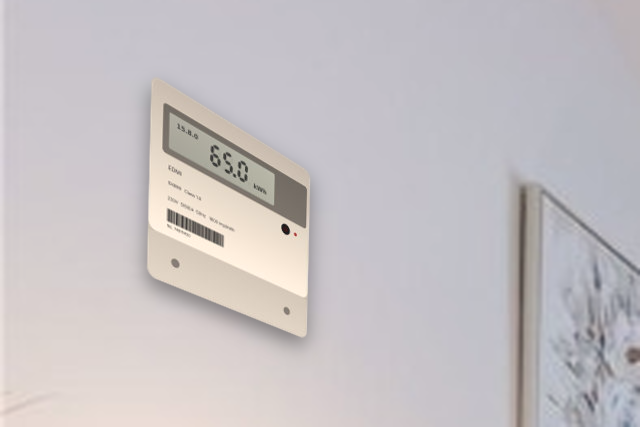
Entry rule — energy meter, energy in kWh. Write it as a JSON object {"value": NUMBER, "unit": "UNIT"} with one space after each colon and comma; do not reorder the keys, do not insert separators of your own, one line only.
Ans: {"value": 65.0, "unit": "kWh"}
